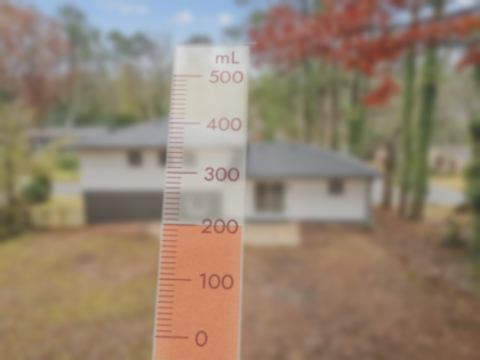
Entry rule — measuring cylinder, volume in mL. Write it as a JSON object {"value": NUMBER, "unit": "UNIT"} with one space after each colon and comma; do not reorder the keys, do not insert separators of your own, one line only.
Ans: {"value": 200, "unit": "mL"}
